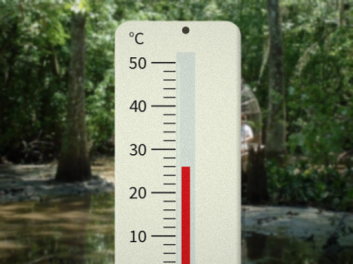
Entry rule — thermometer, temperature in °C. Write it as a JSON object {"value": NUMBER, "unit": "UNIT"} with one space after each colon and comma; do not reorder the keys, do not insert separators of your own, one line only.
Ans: {"value": 26, "unit": "°C"}
